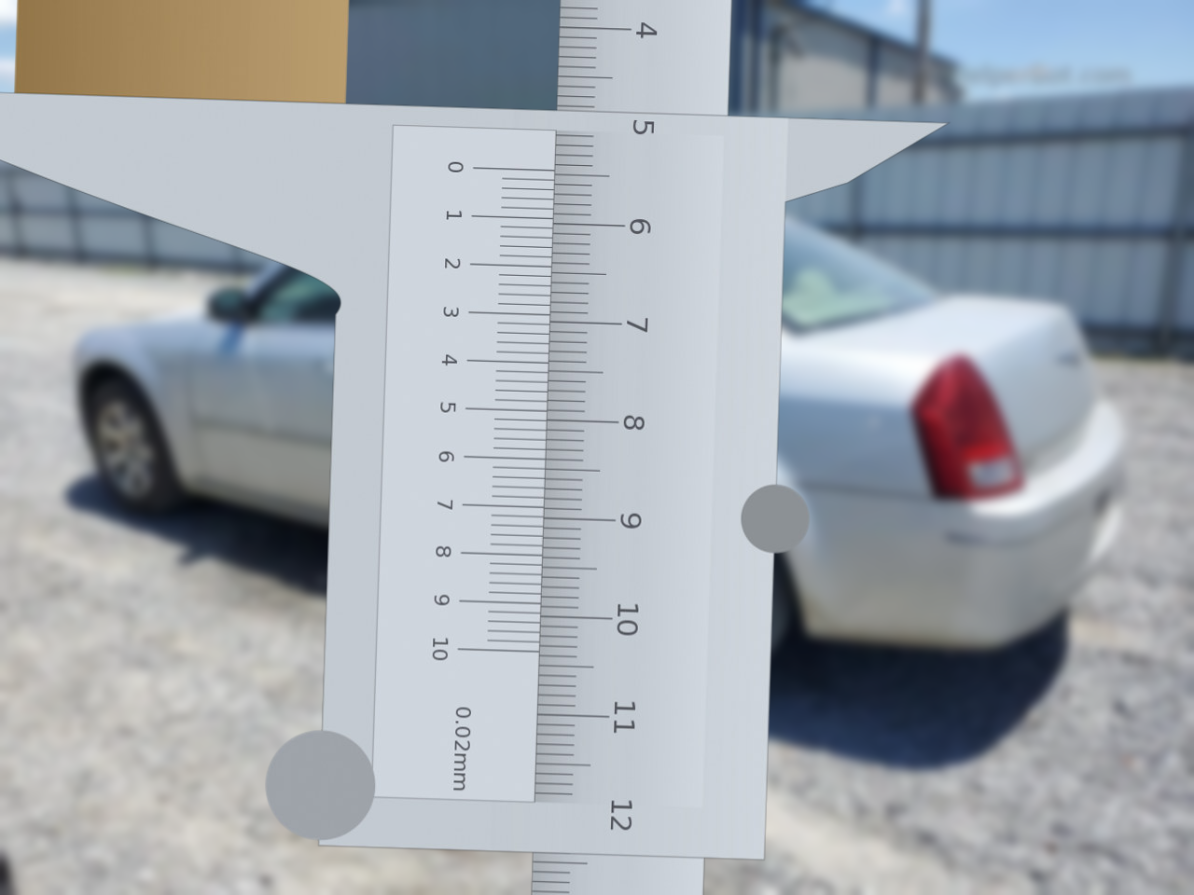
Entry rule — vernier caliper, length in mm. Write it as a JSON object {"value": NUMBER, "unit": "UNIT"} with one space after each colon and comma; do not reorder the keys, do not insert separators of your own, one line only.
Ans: {"value": 54.6, "unit": "mm"}
